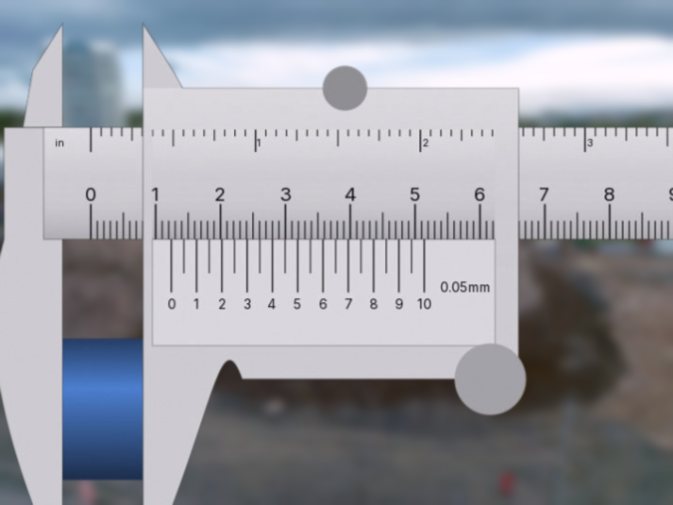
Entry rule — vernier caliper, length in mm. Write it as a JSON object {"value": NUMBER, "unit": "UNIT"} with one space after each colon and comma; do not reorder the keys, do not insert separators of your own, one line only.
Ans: {"value": 12.4, "unit": "mm"}
